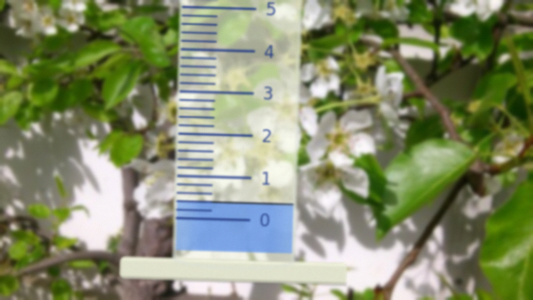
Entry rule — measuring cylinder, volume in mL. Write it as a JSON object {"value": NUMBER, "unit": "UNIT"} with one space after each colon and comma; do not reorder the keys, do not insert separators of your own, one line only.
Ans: {"value": 0.4, "unit": "mL"}
